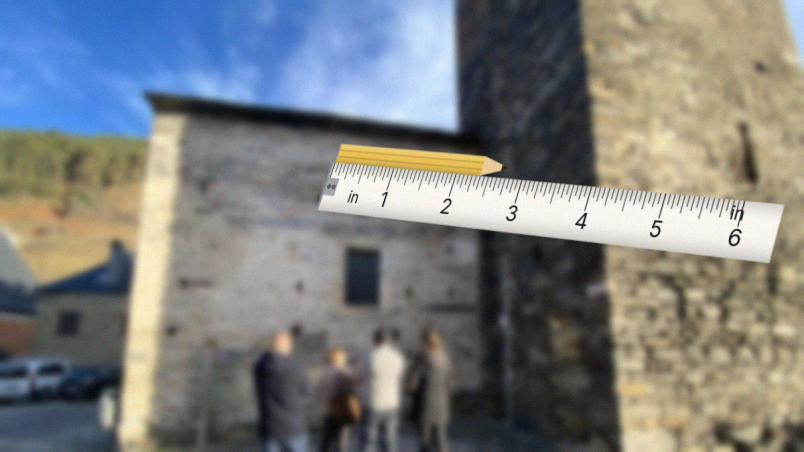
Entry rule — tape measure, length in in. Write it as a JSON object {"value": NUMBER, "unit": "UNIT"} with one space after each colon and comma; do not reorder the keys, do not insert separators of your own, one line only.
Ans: {"value": 2.75, "unit": "in"}
